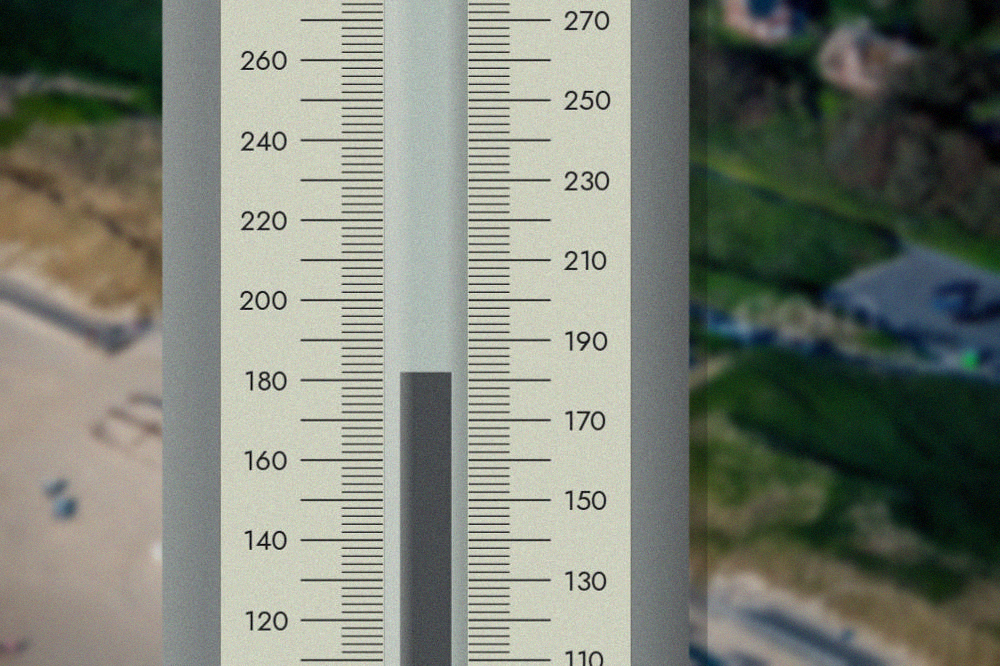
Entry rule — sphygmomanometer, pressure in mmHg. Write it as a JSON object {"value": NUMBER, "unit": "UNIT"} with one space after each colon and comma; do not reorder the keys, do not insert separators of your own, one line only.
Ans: {"value": 182, "unit": "mmHg"}
